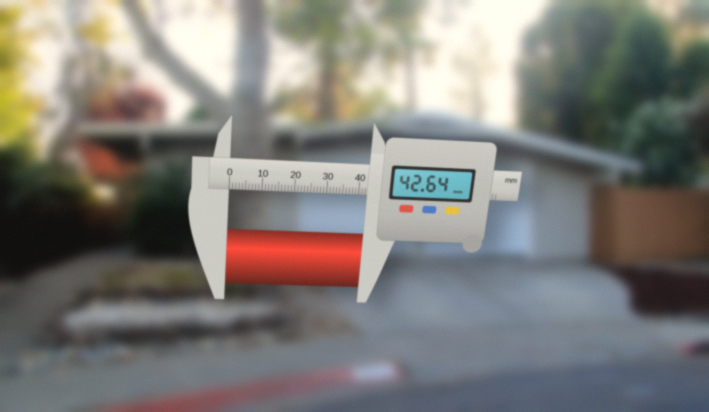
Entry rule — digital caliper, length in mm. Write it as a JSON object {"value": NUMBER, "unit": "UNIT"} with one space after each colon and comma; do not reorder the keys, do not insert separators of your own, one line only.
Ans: {"value": 42.64, "unit": "mm"}
